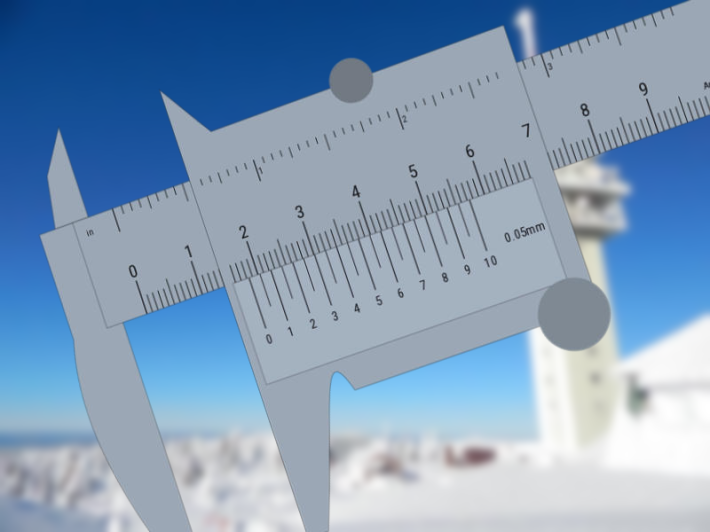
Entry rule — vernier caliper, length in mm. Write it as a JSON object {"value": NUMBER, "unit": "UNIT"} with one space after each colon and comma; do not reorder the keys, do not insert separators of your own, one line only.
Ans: {"value": 18.4, "unit": "mm"}
